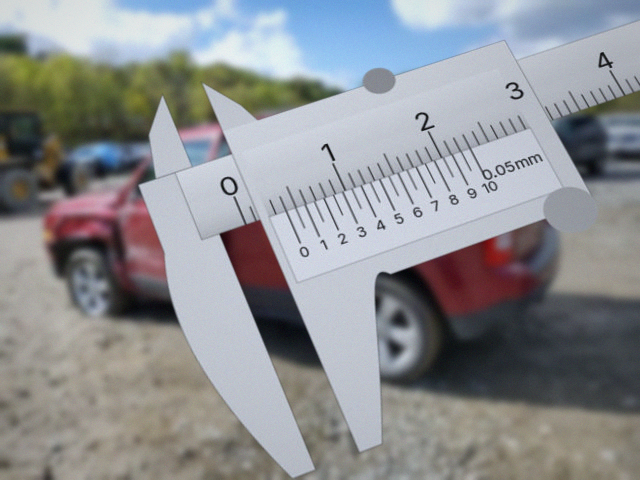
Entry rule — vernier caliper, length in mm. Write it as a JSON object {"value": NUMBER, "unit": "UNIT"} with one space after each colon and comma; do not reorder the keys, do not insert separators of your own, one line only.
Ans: {"value": 4.0, "unit": "mm"}
